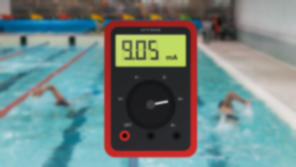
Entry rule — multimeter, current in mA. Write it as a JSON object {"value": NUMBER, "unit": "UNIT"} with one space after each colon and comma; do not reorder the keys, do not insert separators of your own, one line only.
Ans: {"value": 9.05, "unit": "mA"}
